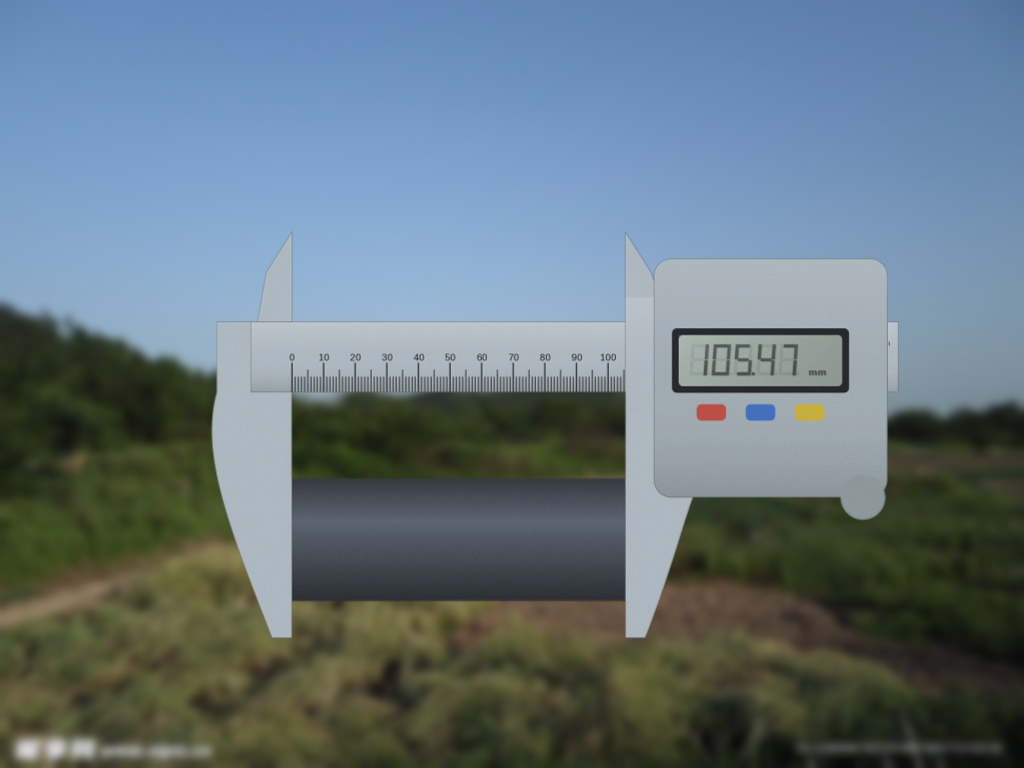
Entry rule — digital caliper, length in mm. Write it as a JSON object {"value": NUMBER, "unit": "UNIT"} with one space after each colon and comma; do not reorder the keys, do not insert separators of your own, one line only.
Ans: {"value": 105.47, "unit": "mm"}
